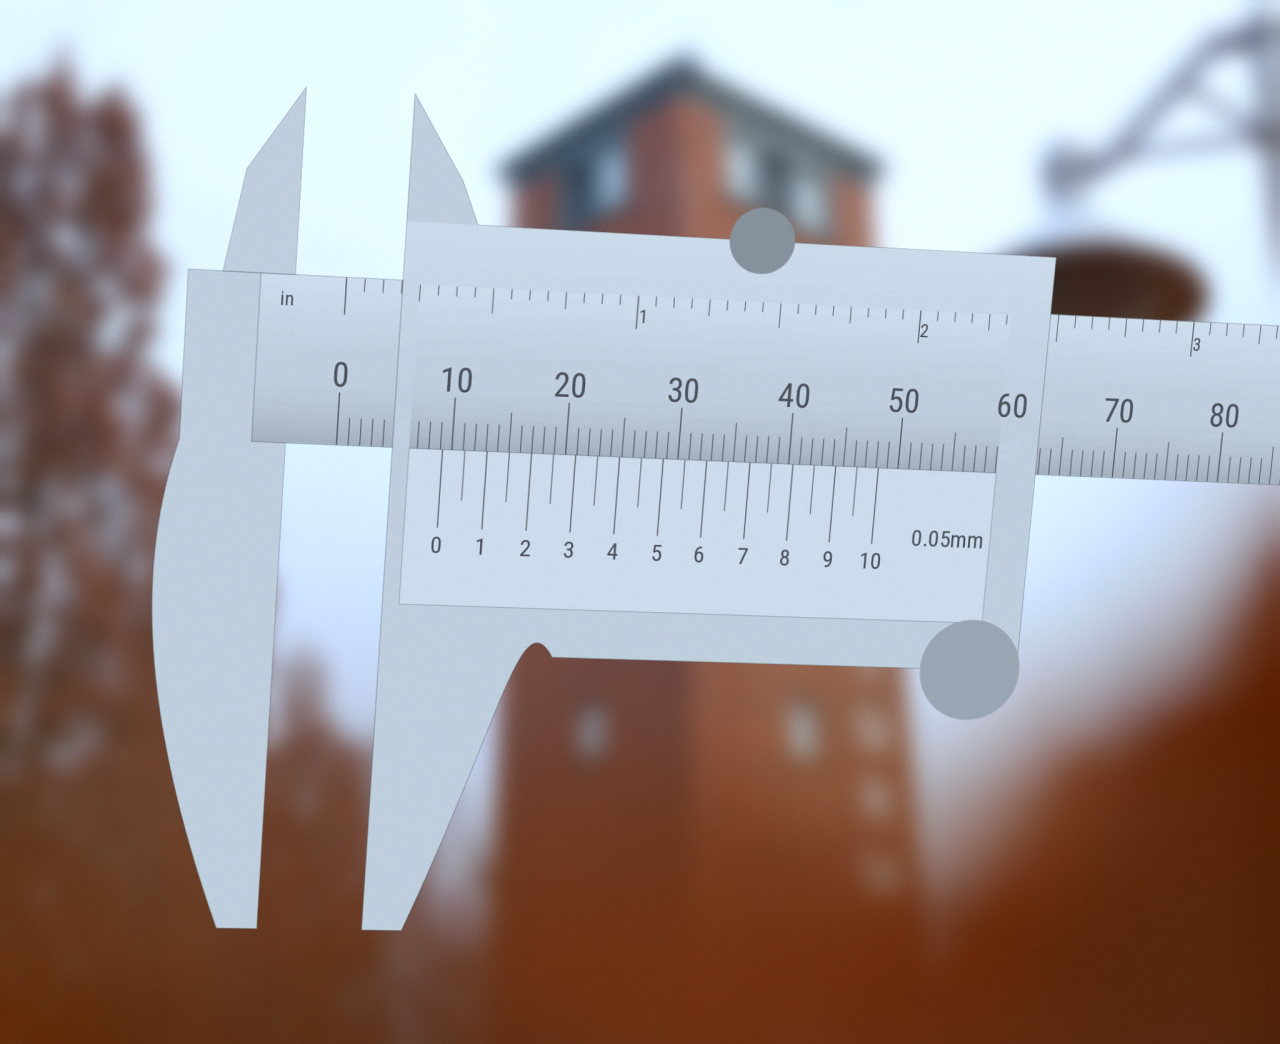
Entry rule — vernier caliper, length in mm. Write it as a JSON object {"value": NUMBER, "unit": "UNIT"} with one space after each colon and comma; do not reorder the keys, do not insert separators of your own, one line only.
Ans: {"value": 9.2, "unit": "mm"}
